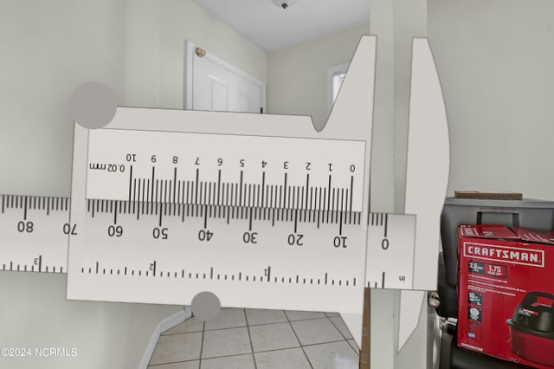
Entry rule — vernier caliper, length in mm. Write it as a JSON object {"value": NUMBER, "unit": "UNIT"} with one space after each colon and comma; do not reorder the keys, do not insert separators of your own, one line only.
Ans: {"value": 8.0, "unit": "mm"}
